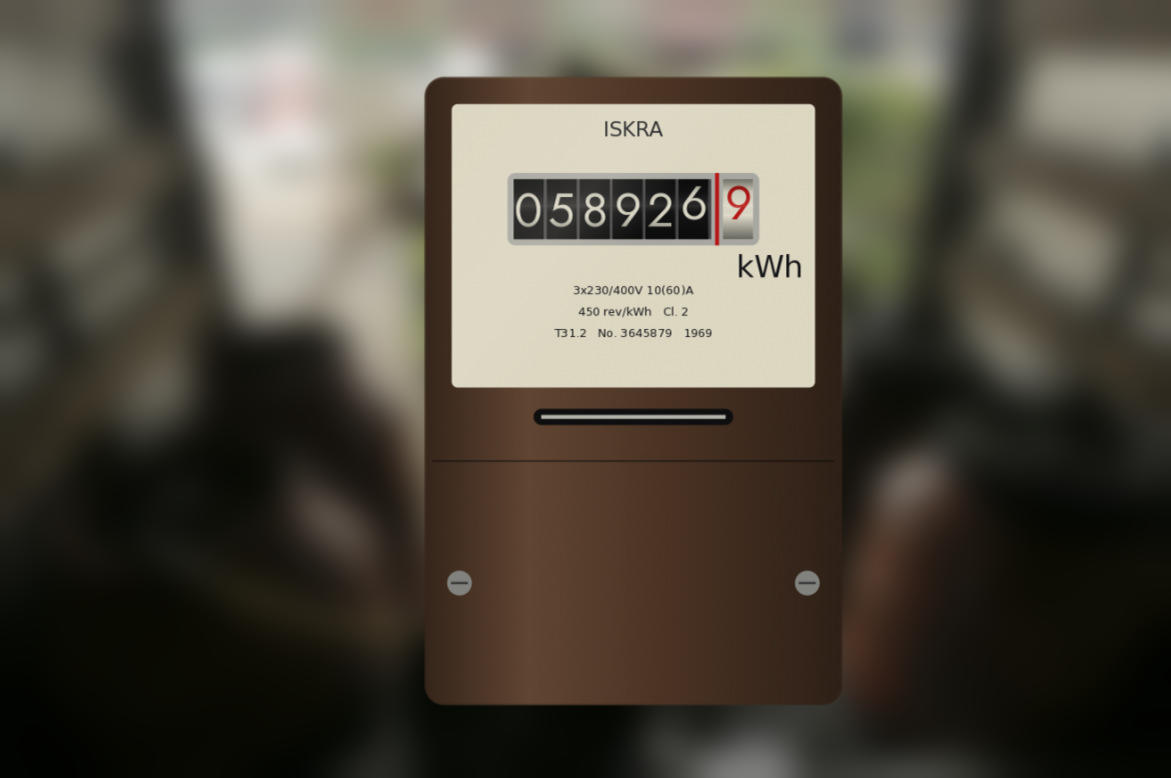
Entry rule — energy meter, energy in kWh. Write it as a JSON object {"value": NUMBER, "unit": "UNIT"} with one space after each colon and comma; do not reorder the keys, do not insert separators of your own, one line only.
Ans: {"value": 58926.9, "unit": "kWh"}
